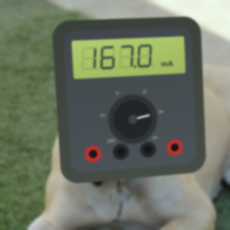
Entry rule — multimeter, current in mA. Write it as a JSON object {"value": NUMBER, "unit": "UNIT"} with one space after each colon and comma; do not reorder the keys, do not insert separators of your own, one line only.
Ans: {"value": 167.0, "unit": "mA"}
